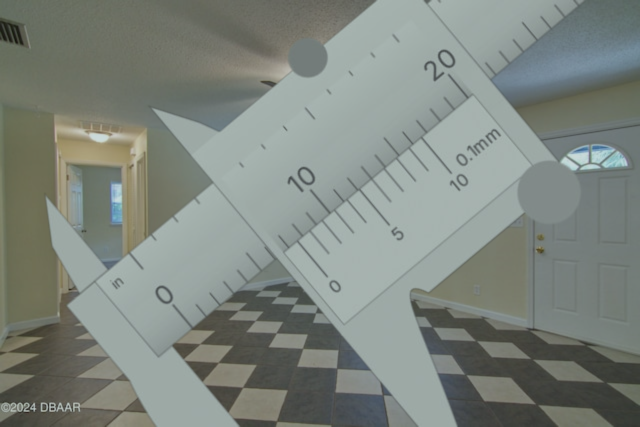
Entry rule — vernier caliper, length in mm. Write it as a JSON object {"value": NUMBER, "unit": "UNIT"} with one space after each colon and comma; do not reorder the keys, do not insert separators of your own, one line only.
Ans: {"value": 7.6, "unit": "mm"}
